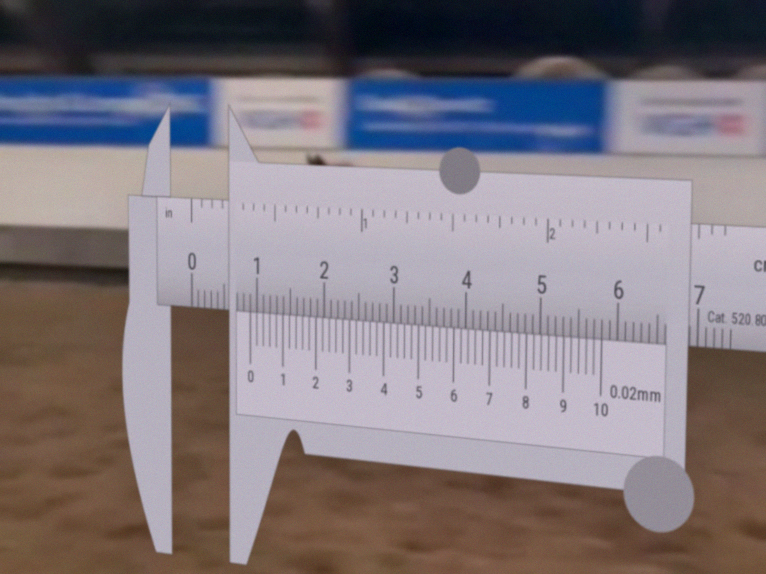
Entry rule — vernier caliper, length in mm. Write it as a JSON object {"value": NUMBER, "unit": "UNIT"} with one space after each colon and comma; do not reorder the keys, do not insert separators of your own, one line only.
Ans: {"value": 9.0, "unit": "mm"}
